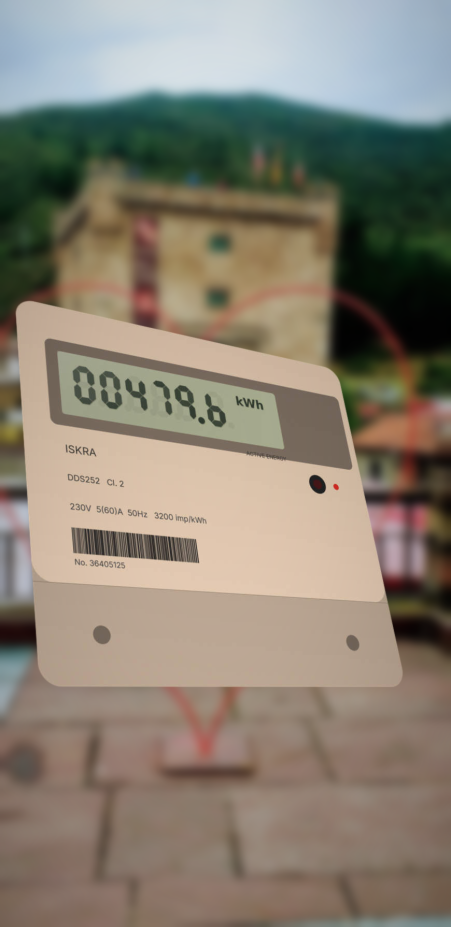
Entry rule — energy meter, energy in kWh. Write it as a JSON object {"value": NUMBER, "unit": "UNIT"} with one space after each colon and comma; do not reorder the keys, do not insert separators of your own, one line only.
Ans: {"value": 479.6, "unit": "kWh"}
